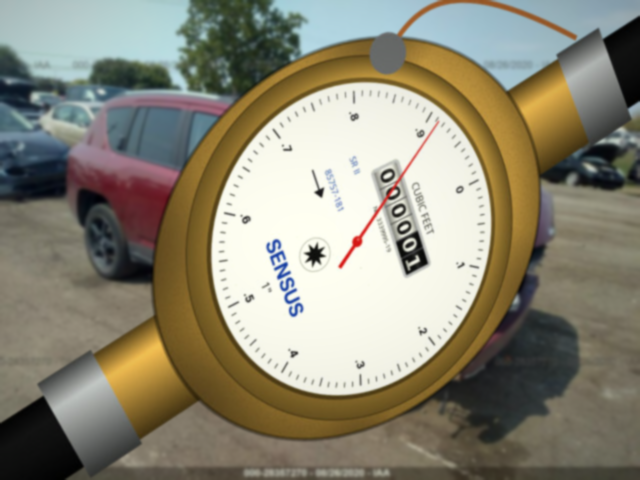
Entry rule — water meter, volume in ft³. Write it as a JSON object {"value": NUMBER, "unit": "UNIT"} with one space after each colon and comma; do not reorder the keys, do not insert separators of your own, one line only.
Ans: {"value": 0.91, "unit": "ft³"}
